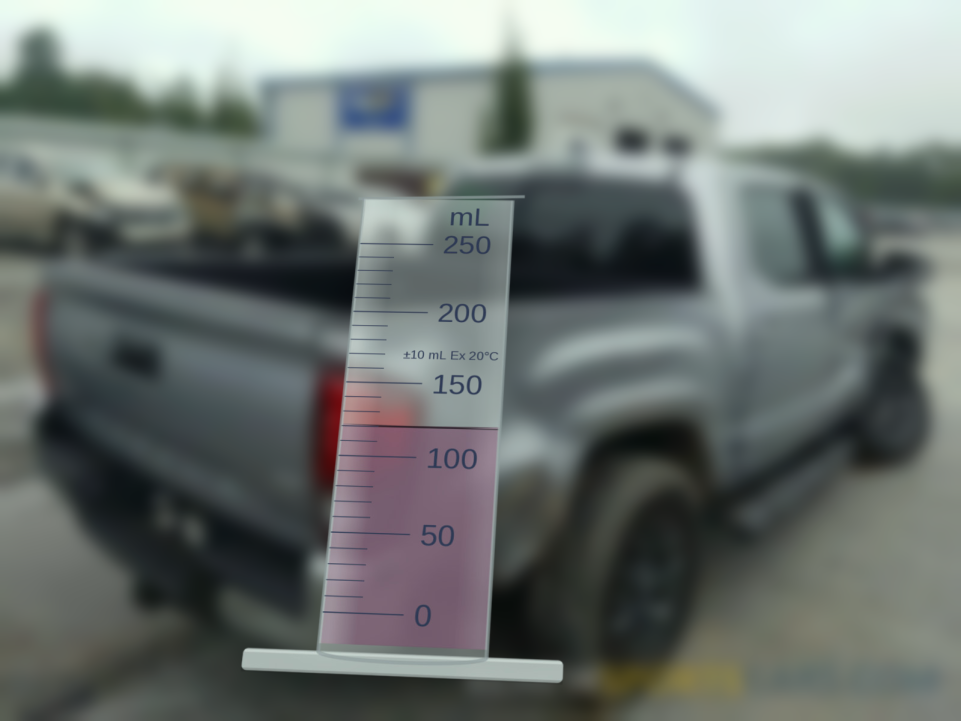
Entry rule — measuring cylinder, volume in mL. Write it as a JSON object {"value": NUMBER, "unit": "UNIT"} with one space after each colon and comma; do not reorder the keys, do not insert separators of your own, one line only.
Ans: {"value": 120, "unit": "mL"}
